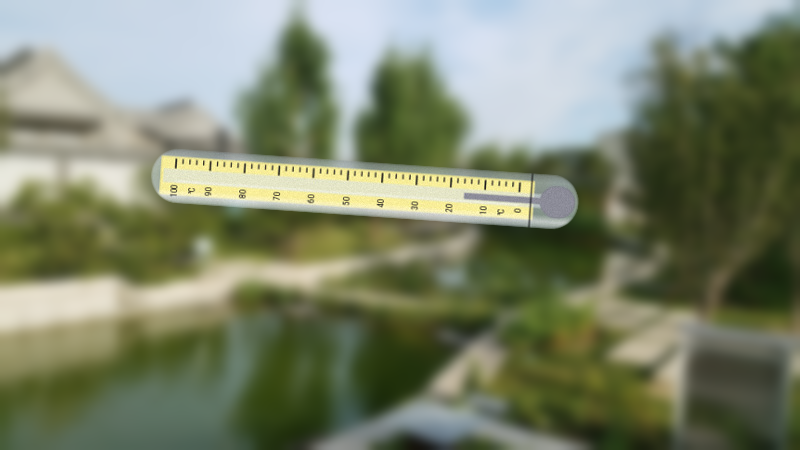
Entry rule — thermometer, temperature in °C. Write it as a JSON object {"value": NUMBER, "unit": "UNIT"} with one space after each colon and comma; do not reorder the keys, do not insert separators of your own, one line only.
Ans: {"value": 16, "unit": "°C"}
